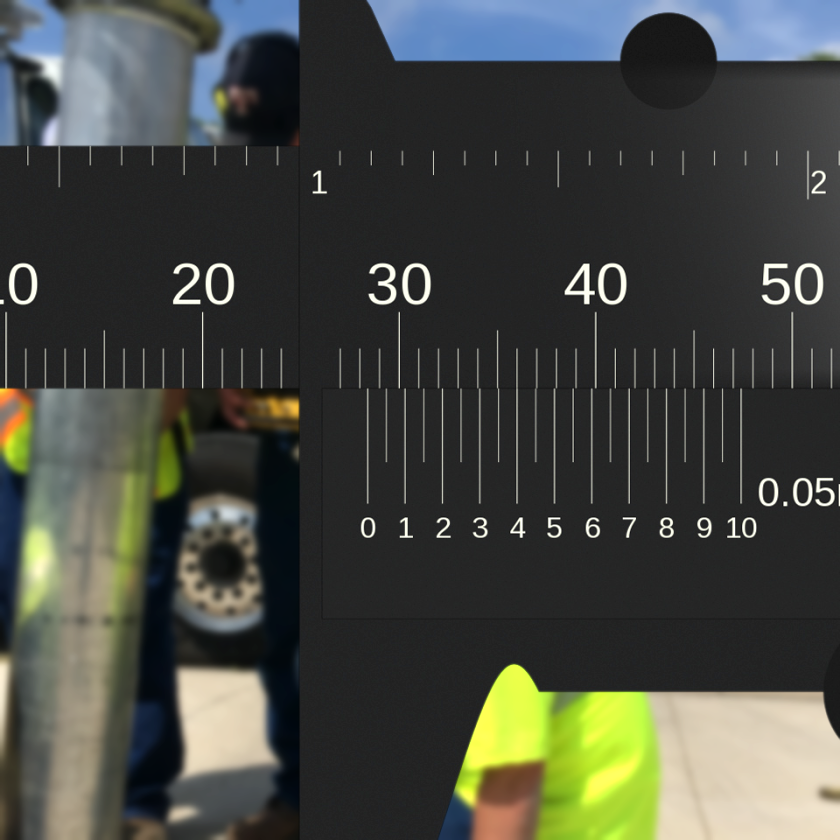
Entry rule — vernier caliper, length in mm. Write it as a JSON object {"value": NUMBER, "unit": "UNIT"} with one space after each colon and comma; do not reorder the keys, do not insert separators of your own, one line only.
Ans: {"value": 28.4, "unit": "mm"}
